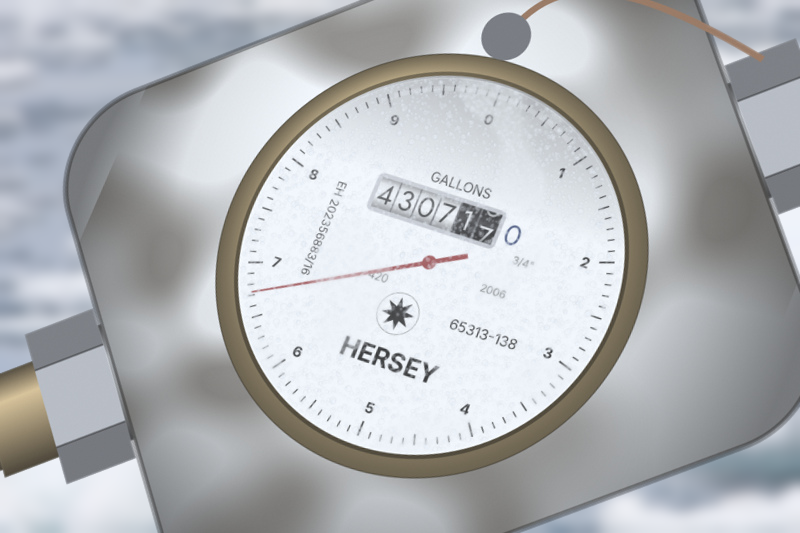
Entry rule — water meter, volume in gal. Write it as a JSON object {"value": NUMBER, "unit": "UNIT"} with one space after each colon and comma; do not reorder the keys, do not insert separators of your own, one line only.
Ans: {"value": 4307166.7, "unit": "gal"}
